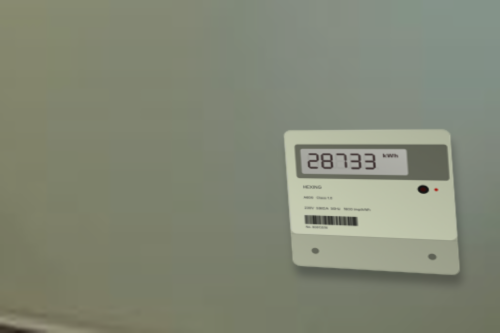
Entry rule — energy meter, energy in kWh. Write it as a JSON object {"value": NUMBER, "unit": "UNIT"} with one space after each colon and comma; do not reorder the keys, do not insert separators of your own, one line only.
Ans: {"value": 28733, "unit": "kWh"}
